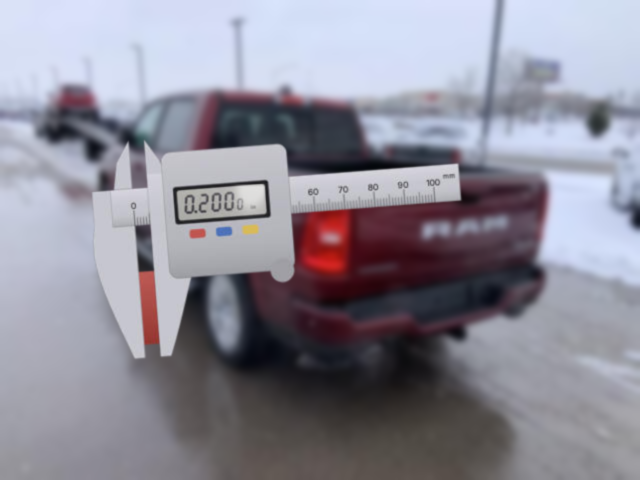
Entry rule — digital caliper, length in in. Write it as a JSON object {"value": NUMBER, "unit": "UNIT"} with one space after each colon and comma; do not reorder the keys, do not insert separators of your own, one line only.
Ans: {"value": 0.2000, "unit": "in"}
